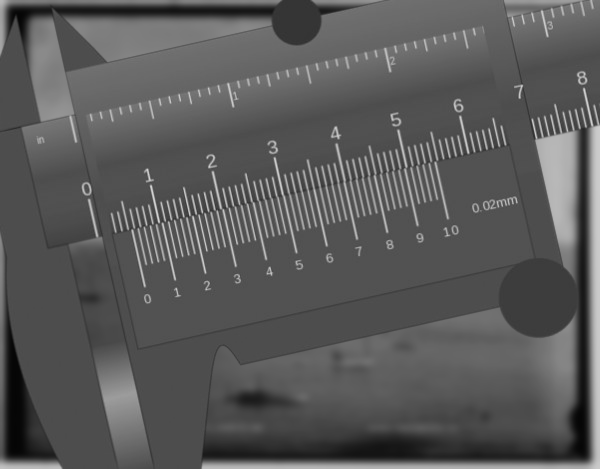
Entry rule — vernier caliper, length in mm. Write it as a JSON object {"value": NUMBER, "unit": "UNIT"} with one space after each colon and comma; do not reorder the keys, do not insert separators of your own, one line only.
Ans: {"value": 5.6, "unit": "mm"}
